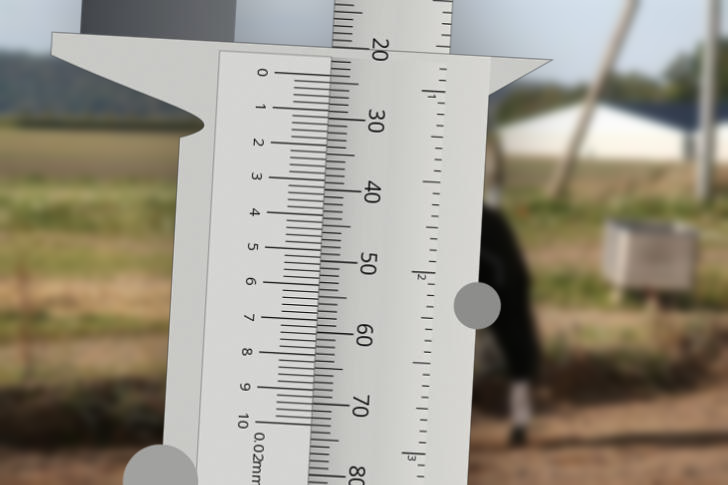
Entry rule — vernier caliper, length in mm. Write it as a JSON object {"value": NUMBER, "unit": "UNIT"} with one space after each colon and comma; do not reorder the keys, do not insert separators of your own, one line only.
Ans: {"value": 24.0, "unit": "mm"}
